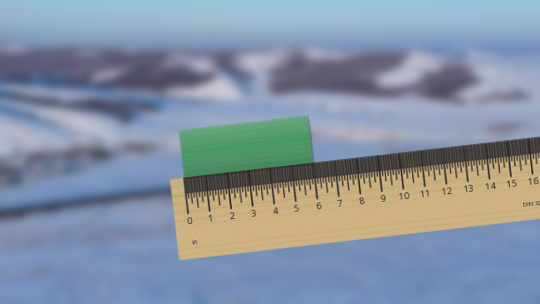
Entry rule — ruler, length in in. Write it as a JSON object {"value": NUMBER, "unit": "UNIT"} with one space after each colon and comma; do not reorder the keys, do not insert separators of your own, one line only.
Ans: {"value": 6, "unit": "in"}
